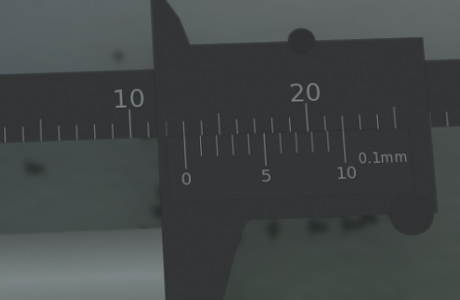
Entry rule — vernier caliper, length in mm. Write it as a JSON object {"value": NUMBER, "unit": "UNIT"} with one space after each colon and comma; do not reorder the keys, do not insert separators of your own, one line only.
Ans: {"value": 13.0, "unit": "mm"}
